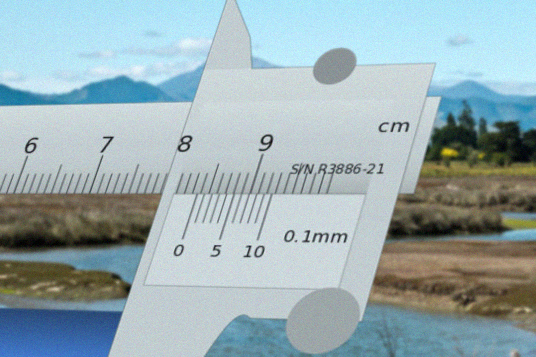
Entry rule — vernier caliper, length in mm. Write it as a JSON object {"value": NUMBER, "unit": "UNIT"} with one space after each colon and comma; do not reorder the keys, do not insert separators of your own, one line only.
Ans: {"value": 83.6, "unit": "mm"}
